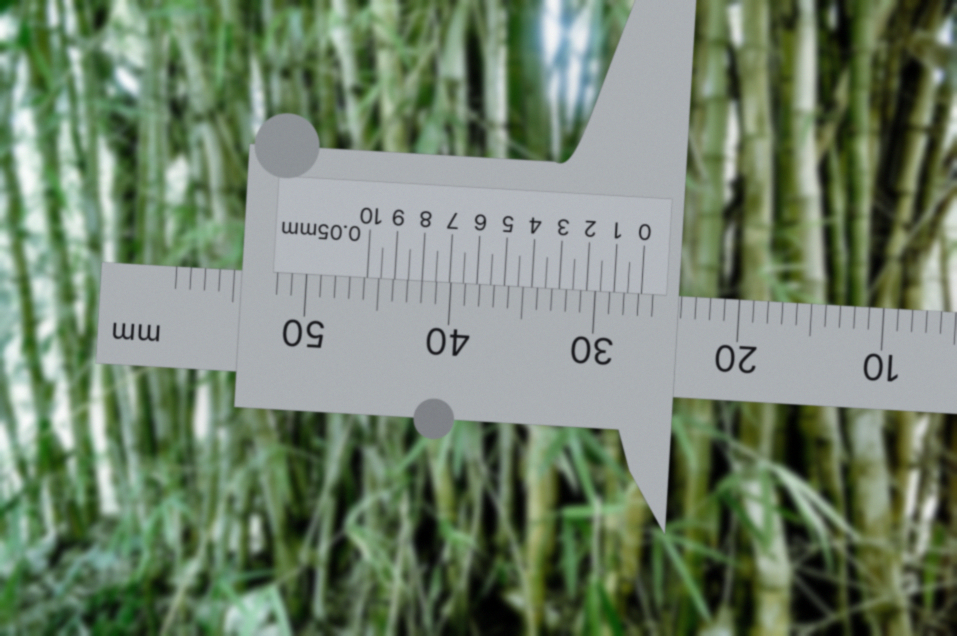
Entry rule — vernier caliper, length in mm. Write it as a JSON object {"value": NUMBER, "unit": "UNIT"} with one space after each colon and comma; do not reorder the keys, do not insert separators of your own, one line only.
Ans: {"value": 26.8, "unit": "mm"}
